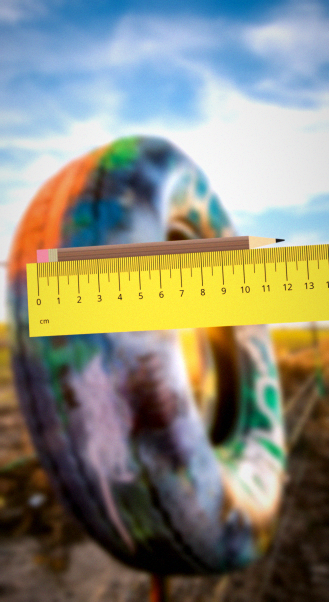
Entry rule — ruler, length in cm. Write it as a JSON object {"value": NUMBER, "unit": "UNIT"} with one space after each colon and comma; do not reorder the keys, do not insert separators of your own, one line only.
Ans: {"value": 12, "unit": "cm"}
